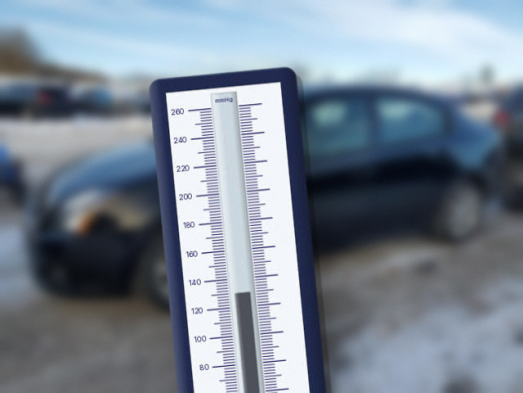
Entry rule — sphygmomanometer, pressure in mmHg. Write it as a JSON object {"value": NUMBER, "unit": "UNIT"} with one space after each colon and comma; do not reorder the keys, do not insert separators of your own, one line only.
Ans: {"value": 130, "unit": "mmHg"}
